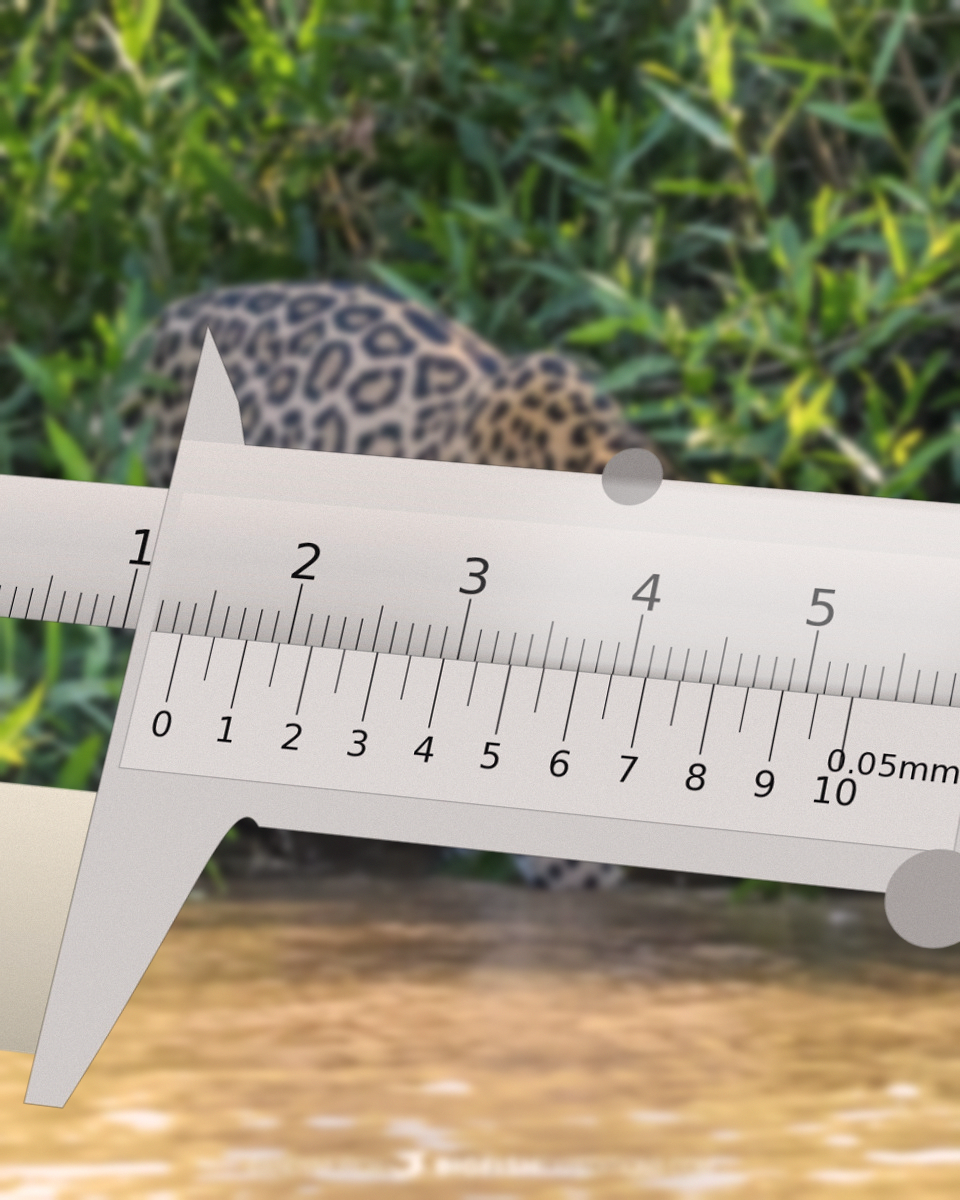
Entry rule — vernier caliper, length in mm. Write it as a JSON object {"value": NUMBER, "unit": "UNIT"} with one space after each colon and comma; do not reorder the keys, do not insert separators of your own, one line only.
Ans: {"value": 13.6, "unit": "mm"}
